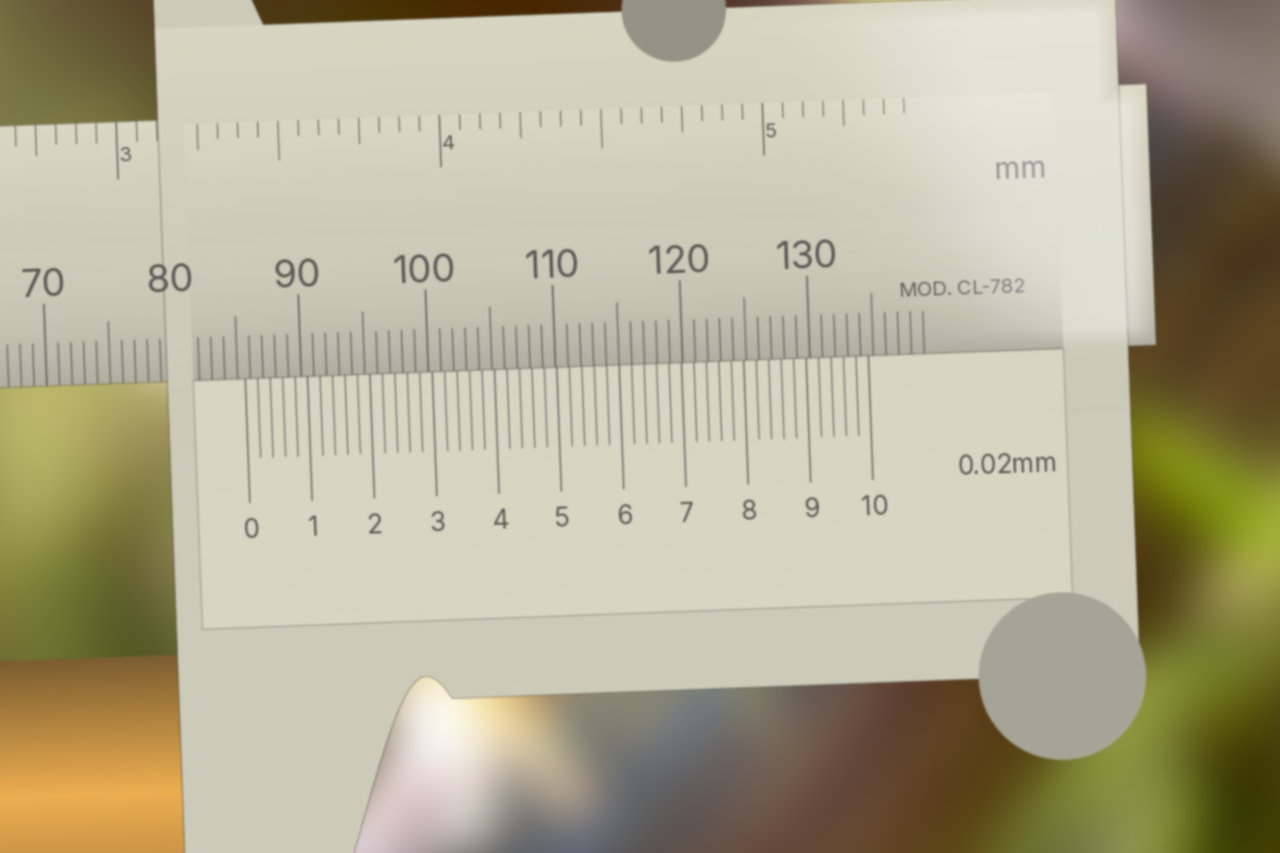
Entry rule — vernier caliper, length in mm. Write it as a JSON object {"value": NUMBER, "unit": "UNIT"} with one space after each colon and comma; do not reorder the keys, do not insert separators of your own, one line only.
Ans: {"value": 85.6, "unit": "mm"}
